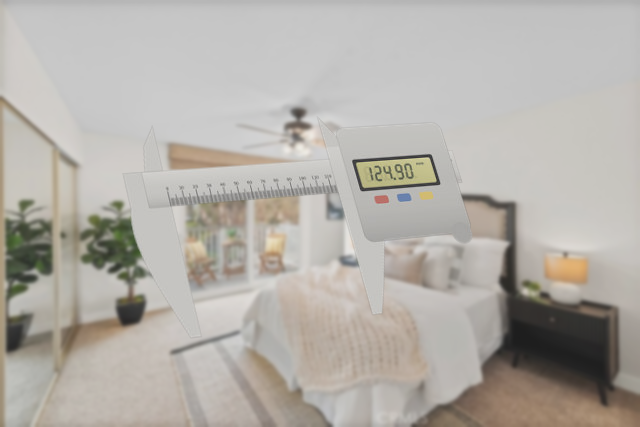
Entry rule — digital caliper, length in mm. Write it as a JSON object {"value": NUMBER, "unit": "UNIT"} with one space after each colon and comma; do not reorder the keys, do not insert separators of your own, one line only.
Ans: {"value": 124.90, "unit": "mm"}
